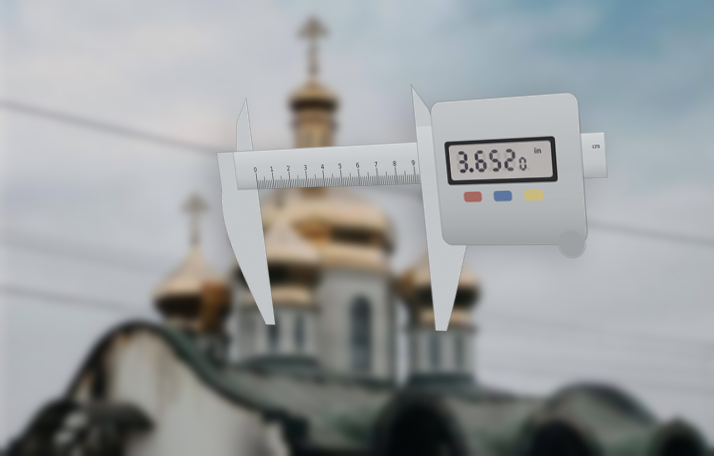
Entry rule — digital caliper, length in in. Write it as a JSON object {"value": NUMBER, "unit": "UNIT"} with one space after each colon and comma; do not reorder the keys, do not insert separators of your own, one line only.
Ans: {"value": 3.6520, "unit": "in"}
